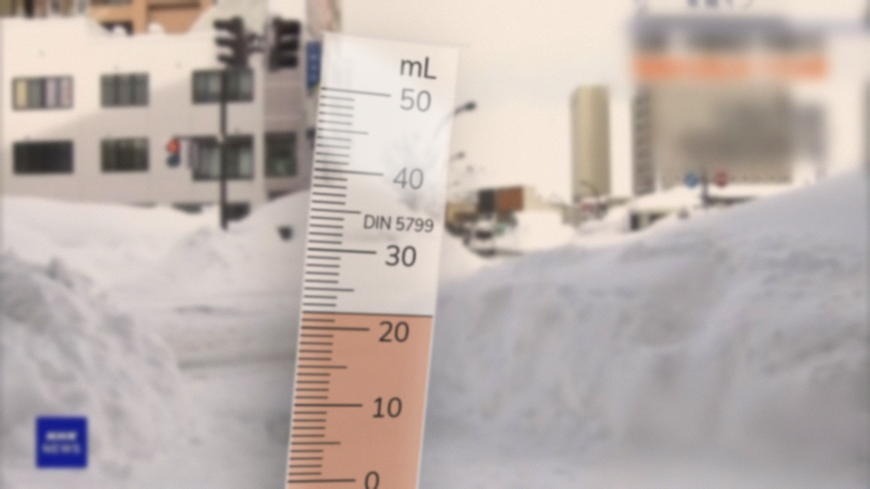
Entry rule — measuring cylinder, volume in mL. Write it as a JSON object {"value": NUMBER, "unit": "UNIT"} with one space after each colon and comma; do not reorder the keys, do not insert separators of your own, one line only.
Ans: {"value": 22, "unit": "mL"}
